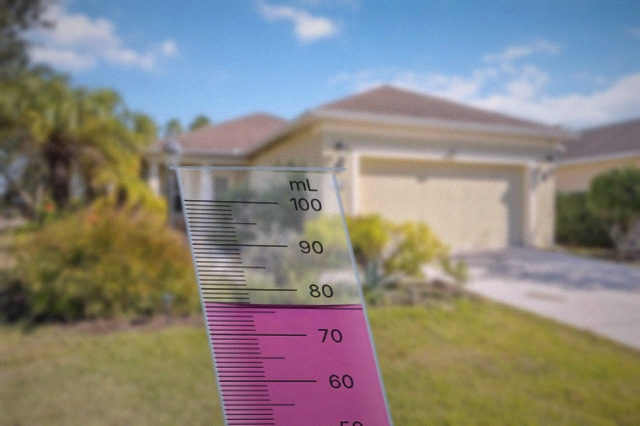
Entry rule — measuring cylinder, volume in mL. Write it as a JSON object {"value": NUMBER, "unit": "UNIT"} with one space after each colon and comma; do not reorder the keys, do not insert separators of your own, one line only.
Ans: {"value": 76, "unit": "mL"}
